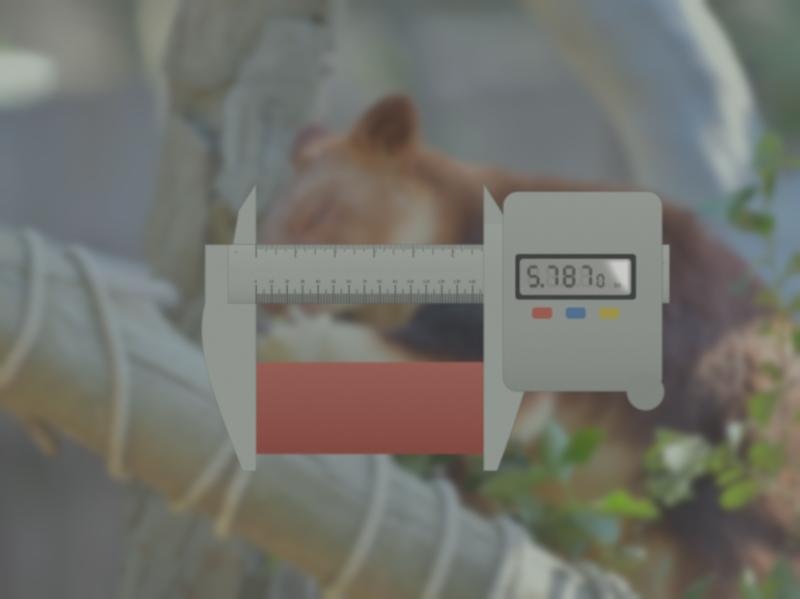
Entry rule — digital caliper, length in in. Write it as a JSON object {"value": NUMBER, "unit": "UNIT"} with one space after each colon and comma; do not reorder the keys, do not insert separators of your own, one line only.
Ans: {"value": 5.7870, "unit": "in"}
